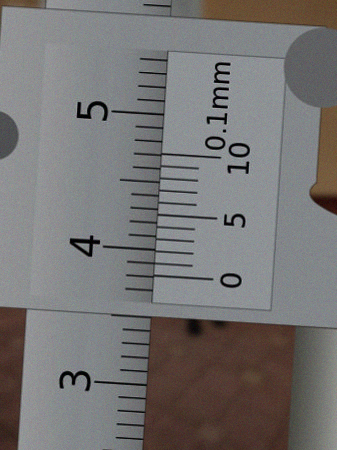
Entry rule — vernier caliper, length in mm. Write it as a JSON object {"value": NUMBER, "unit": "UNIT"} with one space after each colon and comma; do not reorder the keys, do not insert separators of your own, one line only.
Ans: {"value": 38.1, "unit": "mm"}
